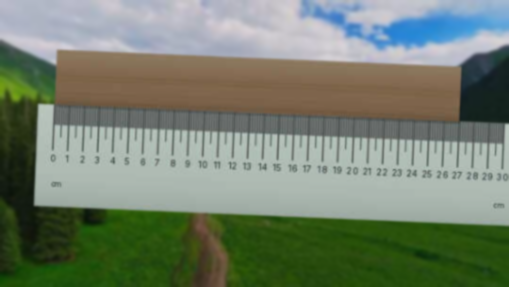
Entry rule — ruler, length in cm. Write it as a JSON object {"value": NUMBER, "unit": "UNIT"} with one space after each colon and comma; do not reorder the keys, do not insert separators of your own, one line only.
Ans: {"value": 27, "unit": "cm"}
